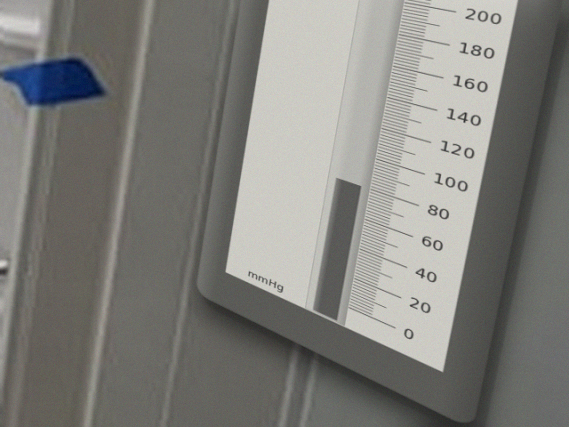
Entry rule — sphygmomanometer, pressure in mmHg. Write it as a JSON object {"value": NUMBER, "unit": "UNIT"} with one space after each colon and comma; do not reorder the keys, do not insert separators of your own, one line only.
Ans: {"value": 80, "unit": "mmHg"}
